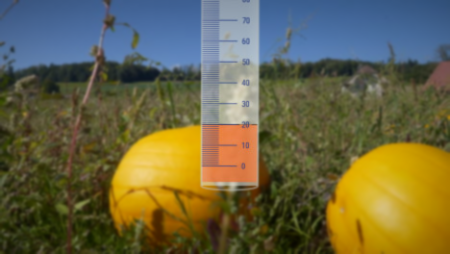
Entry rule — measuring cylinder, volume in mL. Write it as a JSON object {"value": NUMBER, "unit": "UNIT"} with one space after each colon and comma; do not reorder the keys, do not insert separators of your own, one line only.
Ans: {"value": 20, "unit": "mL"}
